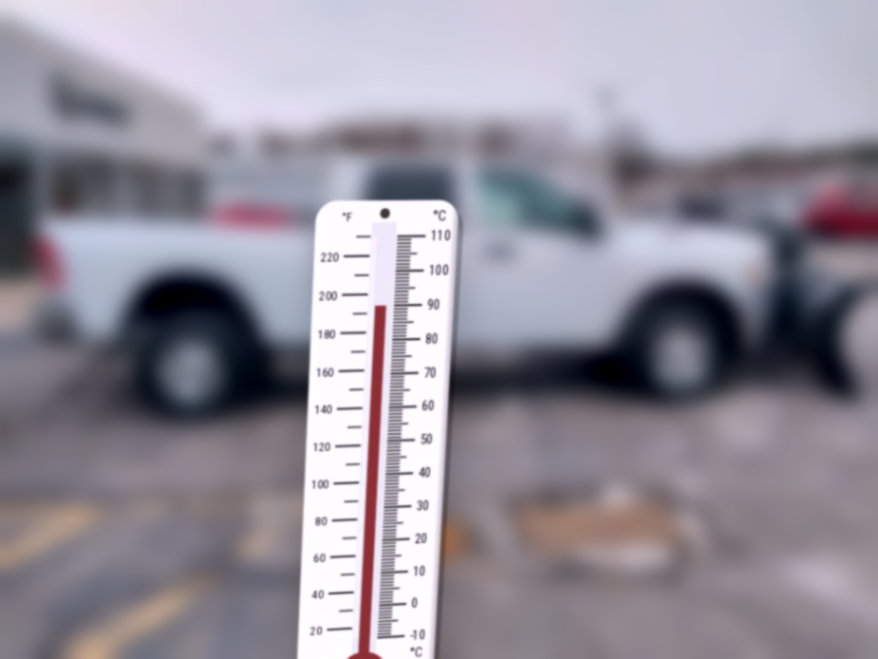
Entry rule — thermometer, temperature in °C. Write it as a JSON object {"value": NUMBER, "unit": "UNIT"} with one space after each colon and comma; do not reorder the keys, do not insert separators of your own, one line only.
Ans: {"value": 90, "unit": "°C"}
